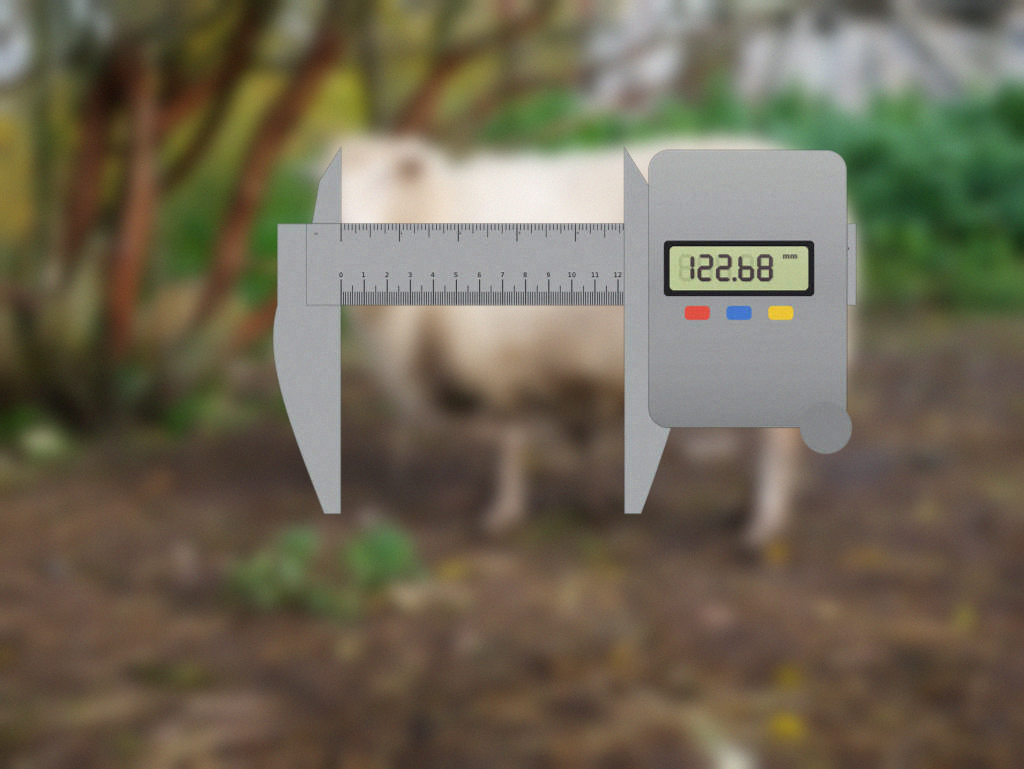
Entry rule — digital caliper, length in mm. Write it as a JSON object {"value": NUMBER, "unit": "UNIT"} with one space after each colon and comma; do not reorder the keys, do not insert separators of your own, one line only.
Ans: {"value": 122.68, "unit": "mm"}
